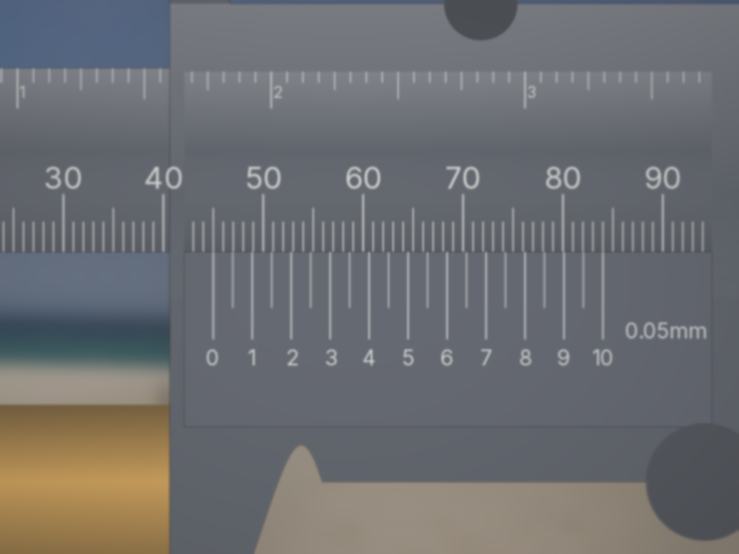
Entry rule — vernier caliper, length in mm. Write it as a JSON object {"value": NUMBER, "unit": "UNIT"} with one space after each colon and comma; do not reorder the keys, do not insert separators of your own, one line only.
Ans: {"value": 45.0, "unit": "mm"}
